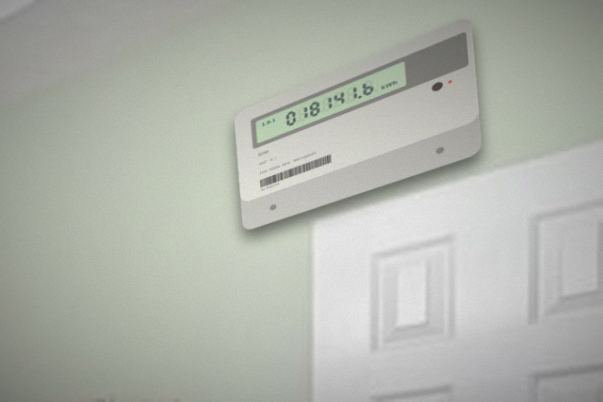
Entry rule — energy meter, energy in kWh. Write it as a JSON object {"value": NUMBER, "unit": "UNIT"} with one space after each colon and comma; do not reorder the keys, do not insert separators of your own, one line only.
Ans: {"value": 18141.6, "unit": "kWh"}
